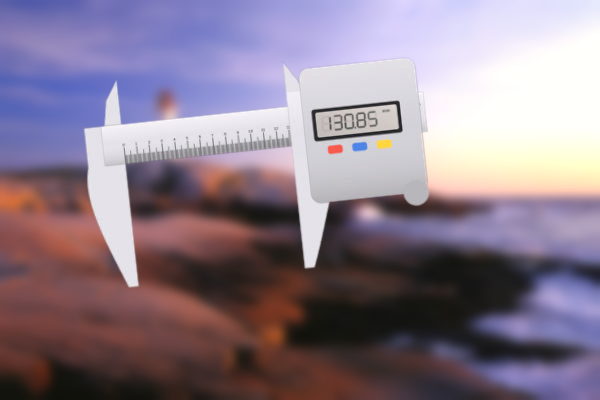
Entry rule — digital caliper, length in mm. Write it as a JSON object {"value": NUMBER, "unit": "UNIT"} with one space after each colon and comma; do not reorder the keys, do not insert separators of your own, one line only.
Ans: {"value": 130.85, "unit": "mm"}
